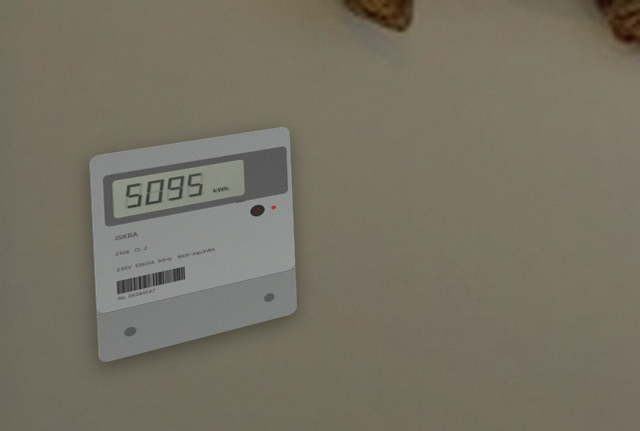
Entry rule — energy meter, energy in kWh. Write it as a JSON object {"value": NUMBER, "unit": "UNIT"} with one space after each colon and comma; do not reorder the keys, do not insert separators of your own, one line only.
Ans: {"value": 5095, "unit": "kWh"}
